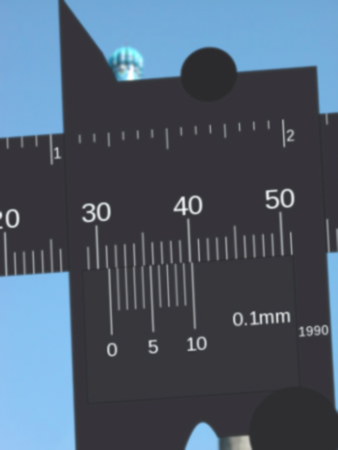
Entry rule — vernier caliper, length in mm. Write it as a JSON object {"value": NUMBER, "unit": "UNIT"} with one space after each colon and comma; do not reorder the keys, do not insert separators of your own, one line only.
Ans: {"value": 31.2, "unit": "mm"}
